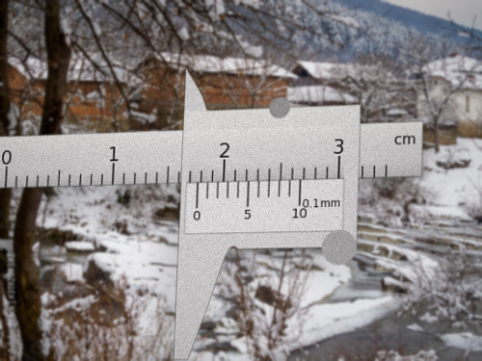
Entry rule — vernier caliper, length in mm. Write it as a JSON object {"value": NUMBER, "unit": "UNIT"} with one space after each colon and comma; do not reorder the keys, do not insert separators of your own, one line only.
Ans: {"value": 17.7, "unit": "mm"}
